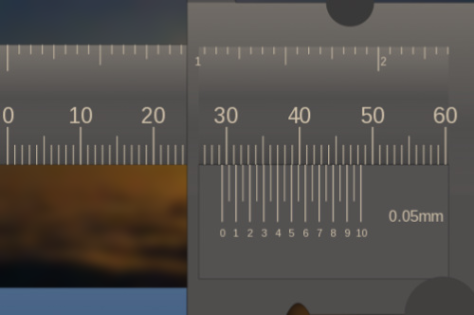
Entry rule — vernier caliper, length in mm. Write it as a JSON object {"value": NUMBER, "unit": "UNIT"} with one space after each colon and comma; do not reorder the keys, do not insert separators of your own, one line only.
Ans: {"value": 29.4, "unit": "mm"}
